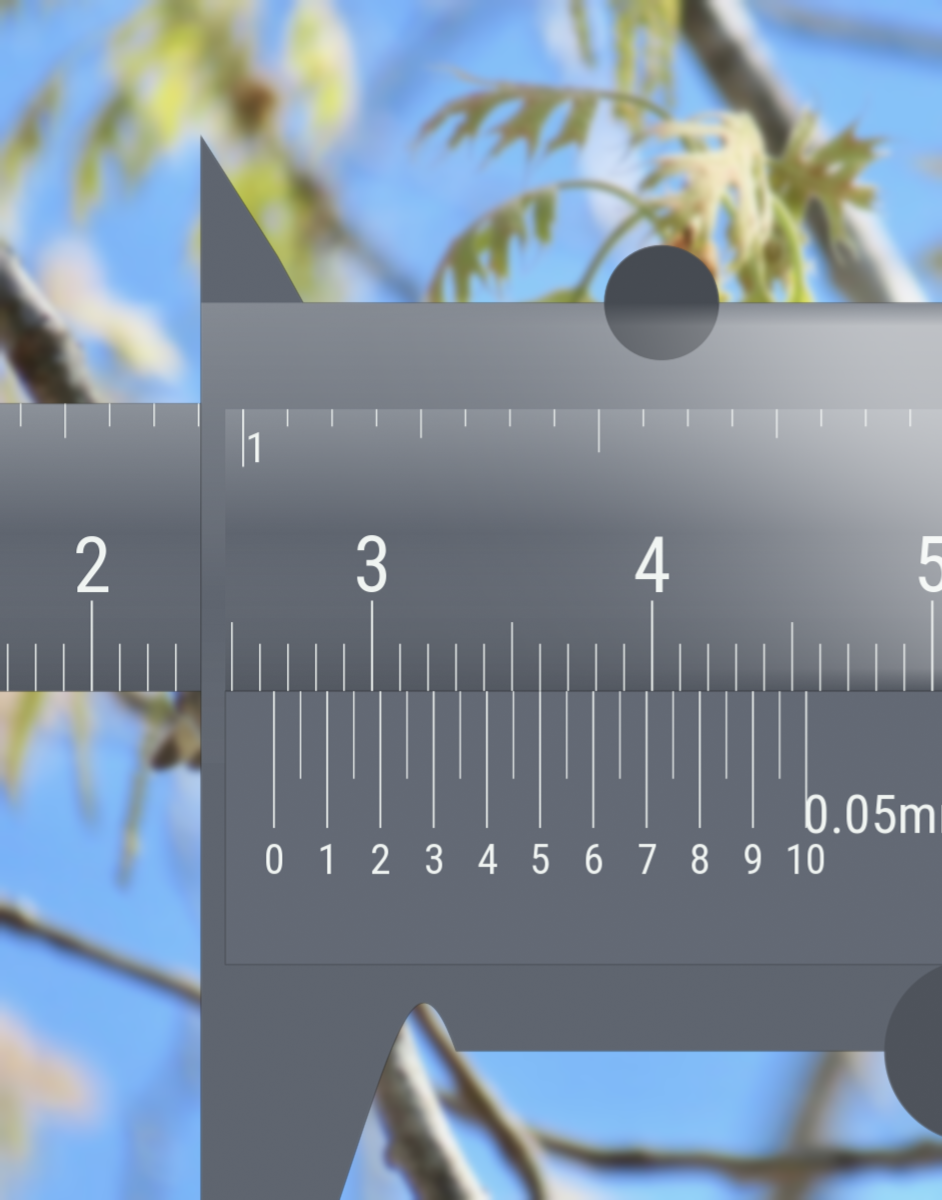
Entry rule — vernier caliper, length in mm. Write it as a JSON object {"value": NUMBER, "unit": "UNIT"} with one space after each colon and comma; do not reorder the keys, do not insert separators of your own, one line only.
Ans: {"value": 26.50, "unit": "mm"}
